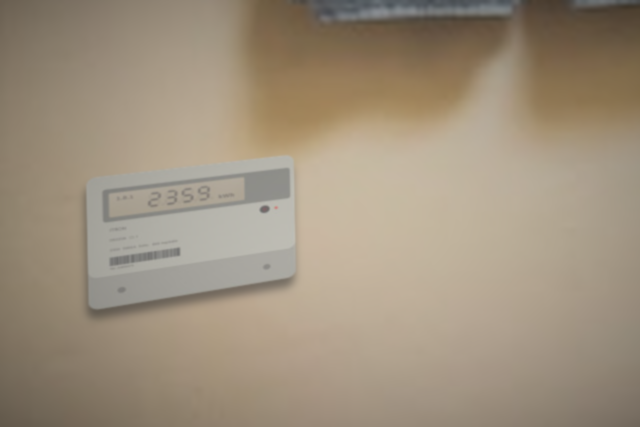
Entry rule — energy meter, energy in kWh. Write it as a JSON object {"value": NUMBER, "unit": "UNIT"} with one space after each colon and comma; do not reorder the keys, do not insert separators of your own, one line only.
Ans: {"value": 2359, "unit": "kWh"}
